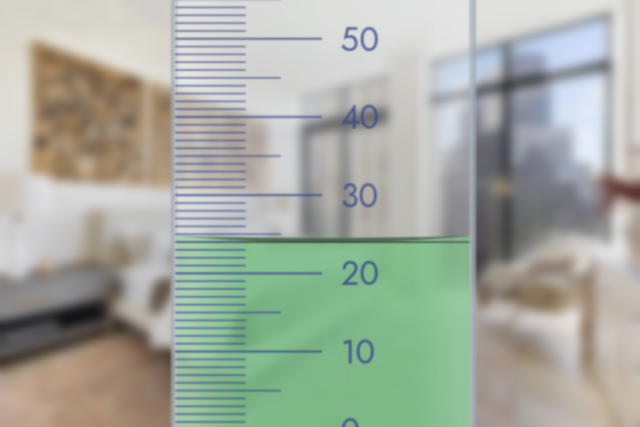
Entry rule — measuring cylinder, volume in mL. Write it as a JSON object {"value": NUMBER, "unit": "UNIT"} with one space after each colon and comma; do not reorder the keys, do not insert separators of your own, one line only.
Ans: {"value": 24, "unit": "mL"}
